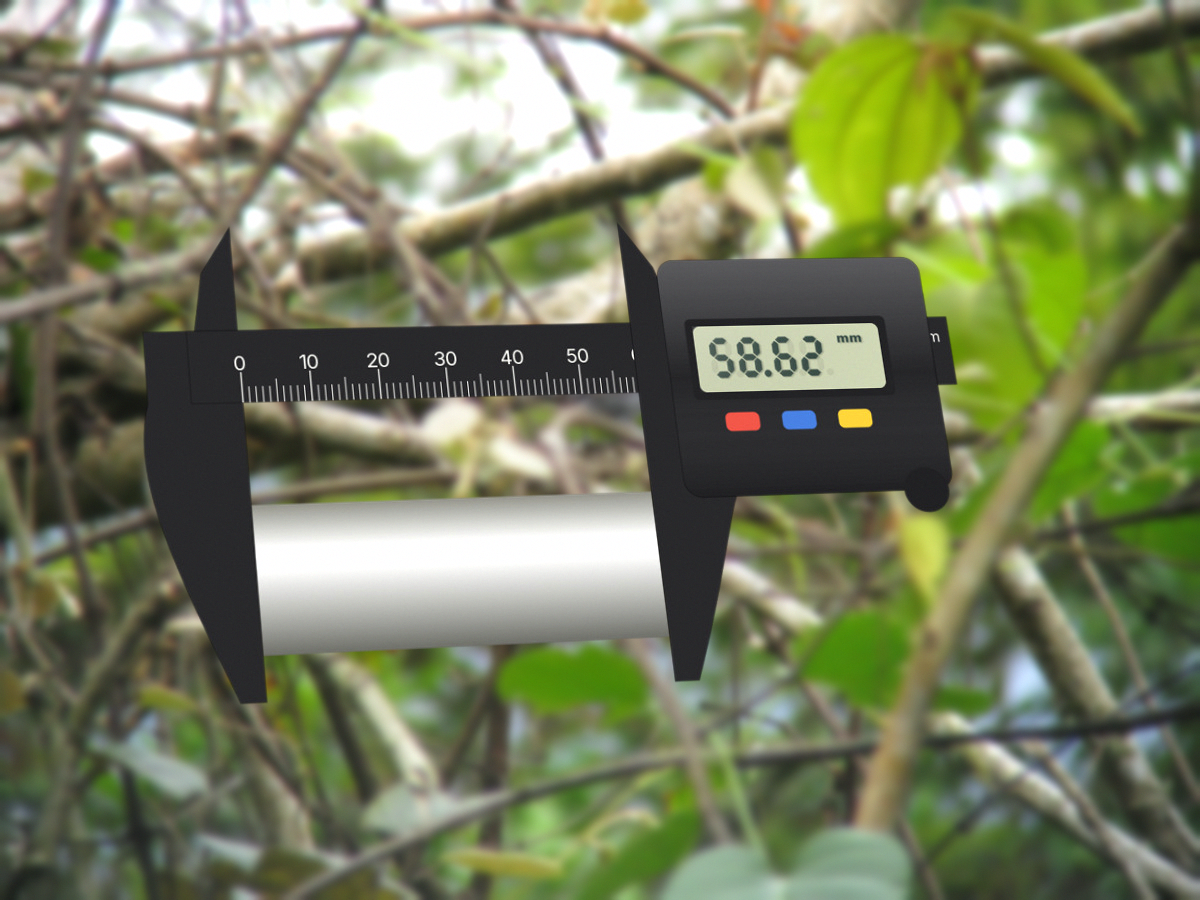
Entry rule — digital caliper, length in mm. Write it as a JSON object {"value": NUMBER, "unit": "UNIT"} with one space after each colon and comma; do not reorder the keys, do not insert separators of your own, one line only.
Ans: {"value": 58.62, "unit": "mm"}
